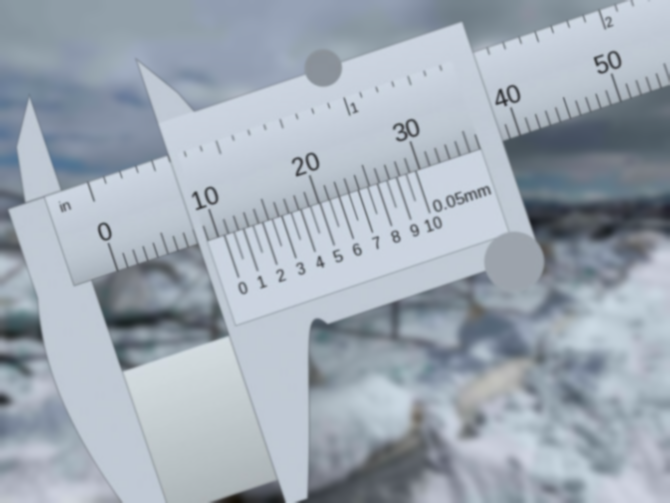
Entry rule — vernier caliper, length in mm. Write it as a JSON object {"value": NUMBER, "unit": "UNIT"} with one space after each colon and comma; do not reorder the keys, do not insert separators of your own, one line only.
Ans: {"value": 10.6, "unit": "mm"}
